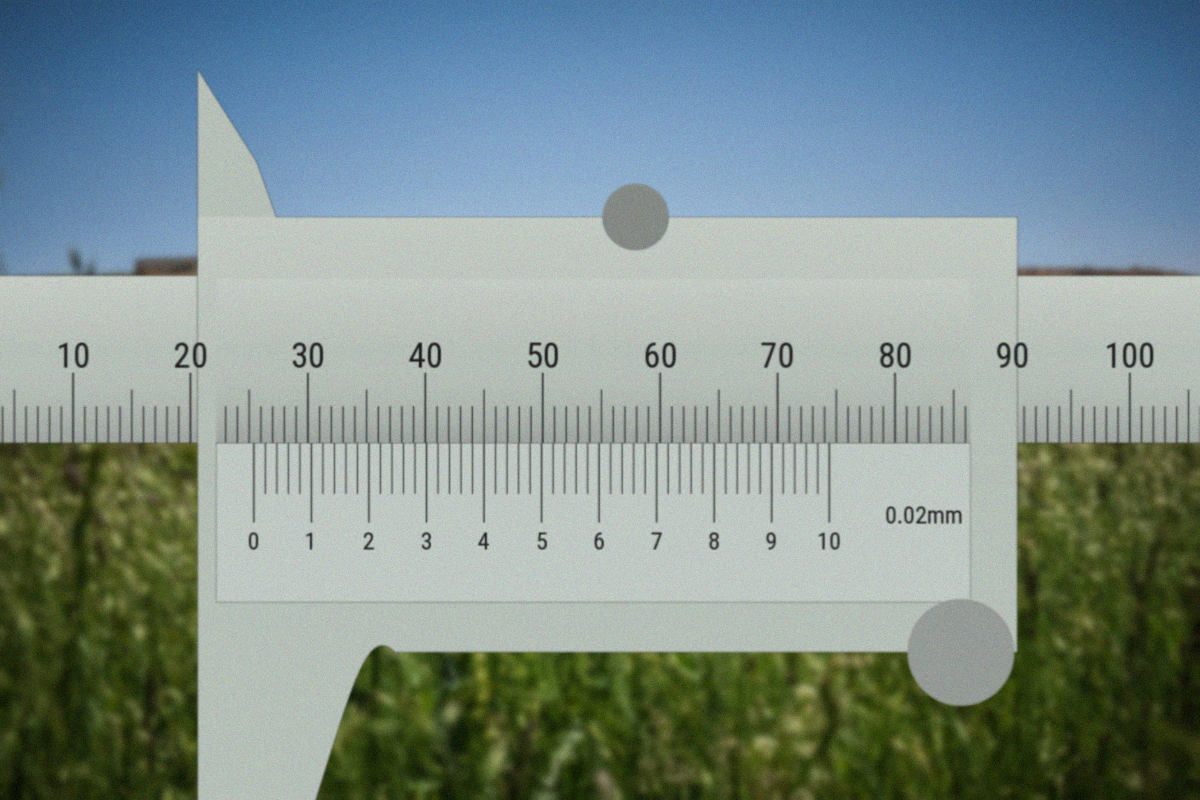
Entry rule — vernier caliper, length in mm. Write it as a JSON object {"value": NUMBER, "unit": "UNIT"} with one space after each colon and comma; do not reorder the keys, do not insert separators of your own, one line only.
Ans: {"value": 25.4, "unit": "mm"}
